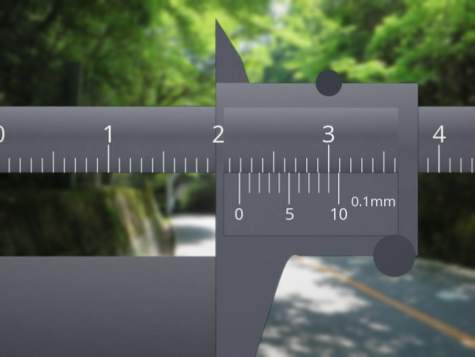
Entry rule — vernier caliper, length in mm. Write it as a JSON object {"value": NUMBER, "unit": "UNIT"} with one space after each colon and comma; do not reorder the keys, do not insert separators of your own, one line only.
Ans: {"value": 21.9, "unit": "mm"}
